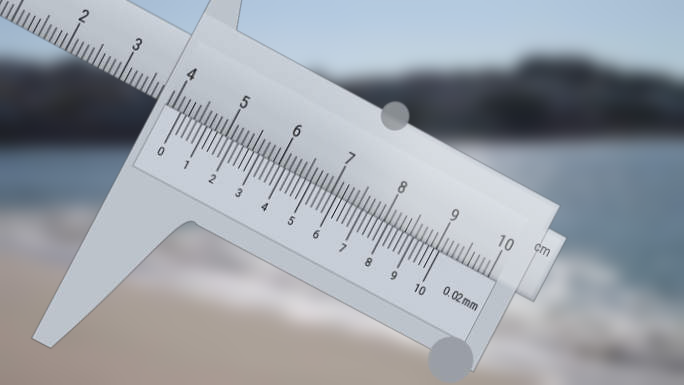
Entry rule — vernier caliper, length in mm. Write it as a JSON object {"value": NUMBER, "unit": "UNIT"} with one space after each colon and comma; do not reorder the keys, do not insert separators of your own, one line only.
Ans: {"value": 41.6, "unit": "mm"}
